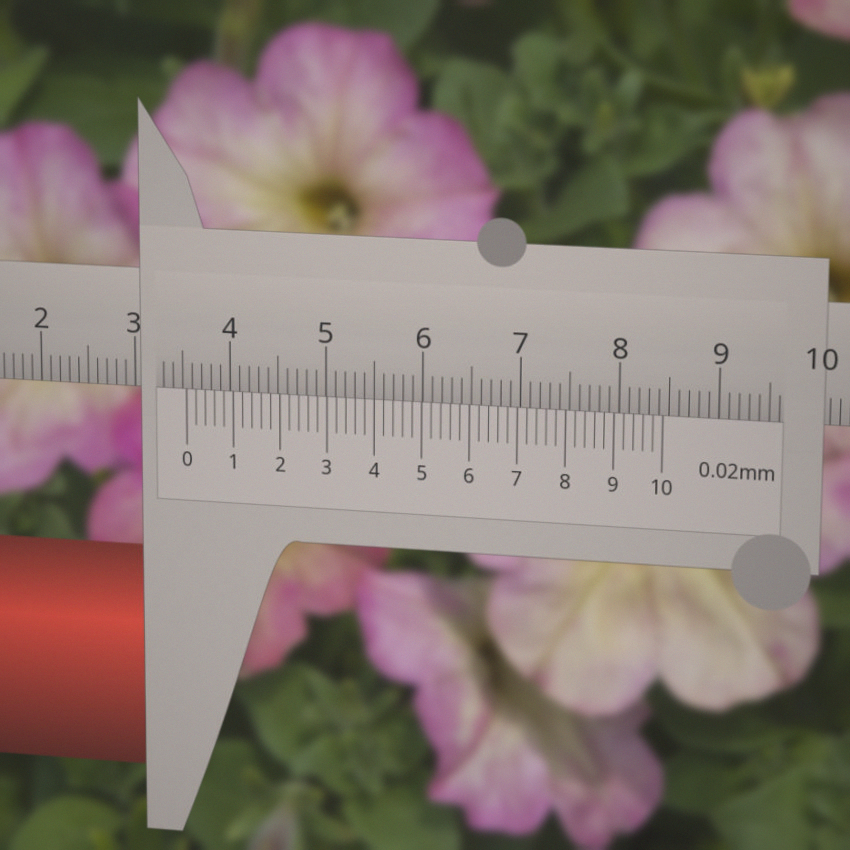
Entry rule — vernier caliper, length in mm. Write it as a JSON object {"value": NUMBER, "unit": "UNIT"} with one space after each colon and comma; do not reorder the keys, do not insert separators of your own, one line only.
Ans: {"value": 35.4, "unit": "mm"}
